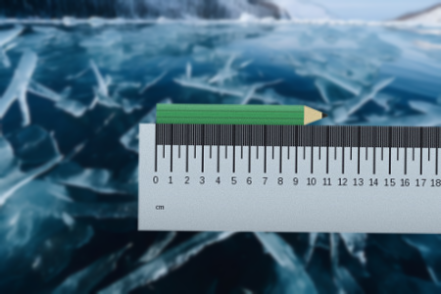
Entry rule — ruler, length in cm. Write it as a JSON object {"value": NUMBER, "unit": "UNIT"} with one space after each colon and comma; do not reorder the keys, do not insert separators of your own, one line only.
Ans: {"value": 11, "unit": "cm"}
